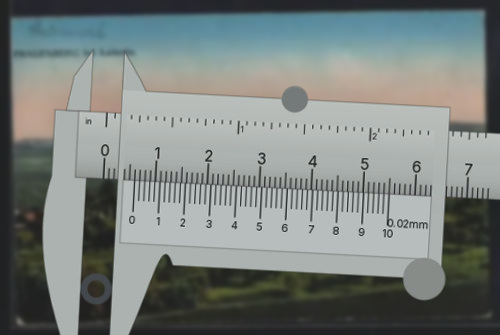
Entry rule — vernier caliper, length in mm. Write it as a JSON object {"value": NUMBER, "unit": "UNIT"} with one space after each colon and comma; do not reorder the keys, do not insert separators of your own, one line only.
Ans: {"value": 6.0, "unit": "mm"}
